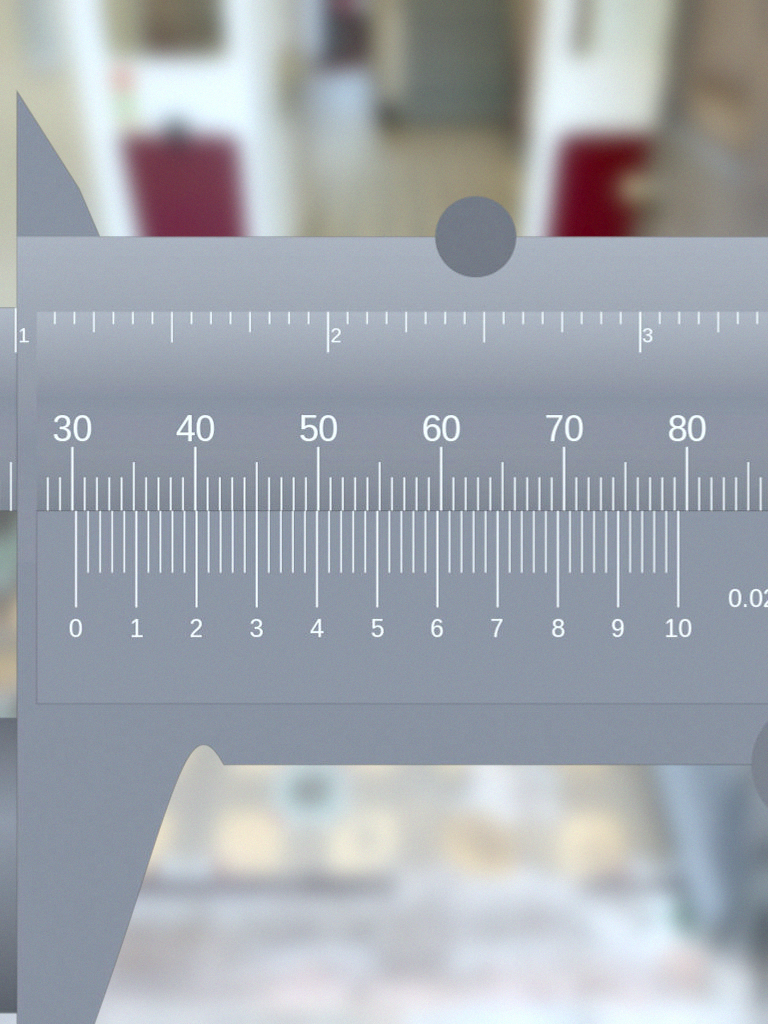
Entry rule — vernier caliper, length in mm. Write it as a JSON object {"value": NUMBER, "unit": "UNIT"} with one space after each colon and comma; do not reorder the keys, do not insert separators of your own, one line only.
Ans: {"value": 30.3, "unit": "mm"}
